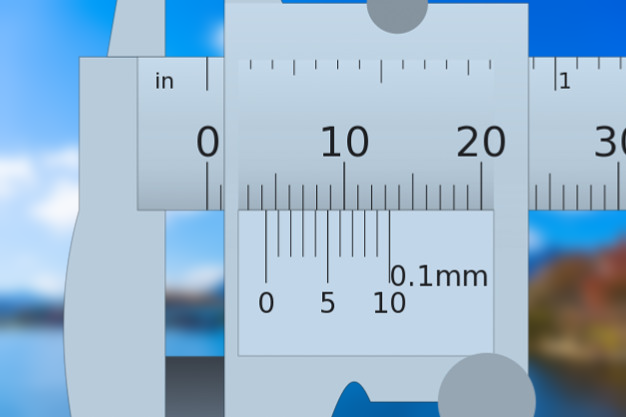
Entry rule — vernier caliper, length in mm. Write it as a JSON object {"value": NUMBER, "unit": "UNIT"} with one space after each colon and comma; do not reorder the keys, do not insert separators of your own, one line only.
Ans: {"value": 4.3, "unit": "mm"}
